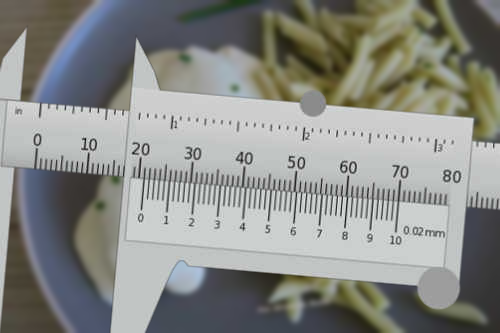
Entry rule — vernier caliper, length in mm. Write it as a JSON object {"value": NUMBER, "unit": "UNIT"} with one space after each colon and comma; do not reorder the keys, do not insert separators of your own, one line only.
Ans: {"value": 21.0, "unit": "mm"}
